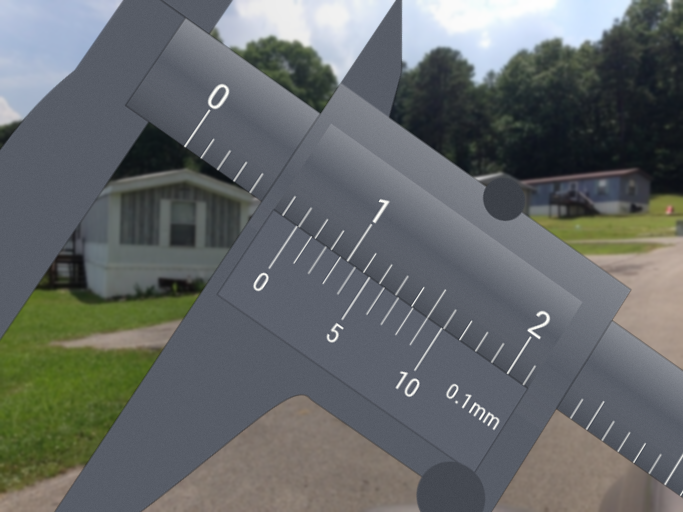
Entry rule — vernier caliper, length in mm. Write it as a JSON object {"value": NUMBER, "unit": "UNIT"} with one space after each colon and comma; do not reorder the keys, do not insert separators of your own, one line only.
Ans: {"value": 6.9, "unit": "mm"}
